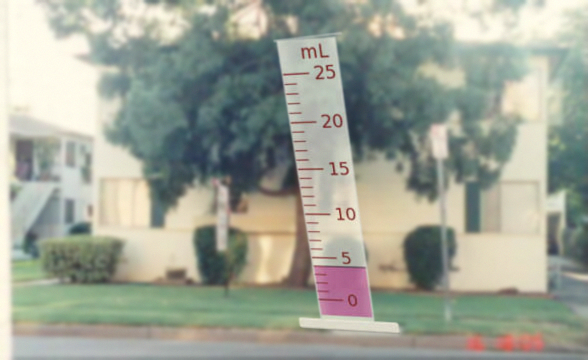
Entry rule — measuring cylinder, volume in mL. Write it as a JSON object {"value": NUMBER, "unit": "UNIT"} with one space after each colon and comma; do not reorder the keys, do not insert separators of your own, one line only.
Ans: {"value": 4, "unit": "mL"}
